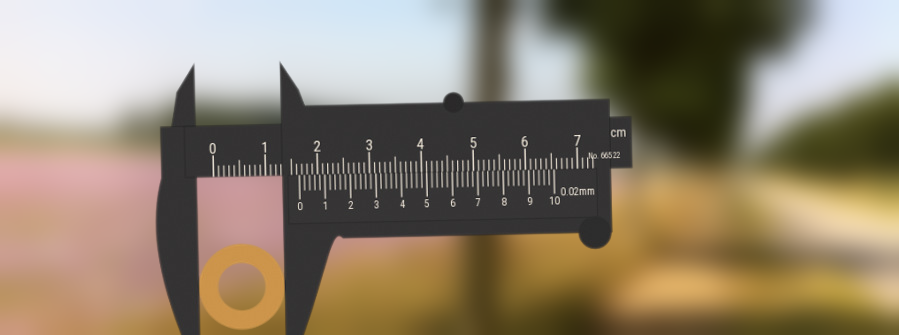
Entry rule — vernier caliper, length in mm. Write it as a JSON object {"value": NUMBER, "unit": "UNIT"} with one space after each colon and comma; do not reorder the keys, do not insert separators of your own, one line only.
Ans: {"value": 16.5, "unit": "mm"}
